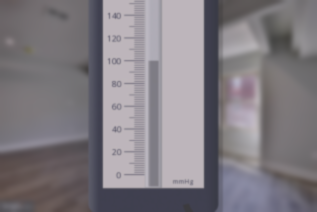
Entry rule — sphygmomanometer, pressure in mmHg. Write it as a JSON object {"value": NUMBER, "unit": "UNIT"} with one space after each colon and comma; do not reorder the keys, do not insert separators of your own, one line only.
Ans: {"value": 100, "unit": "mmHg"}
